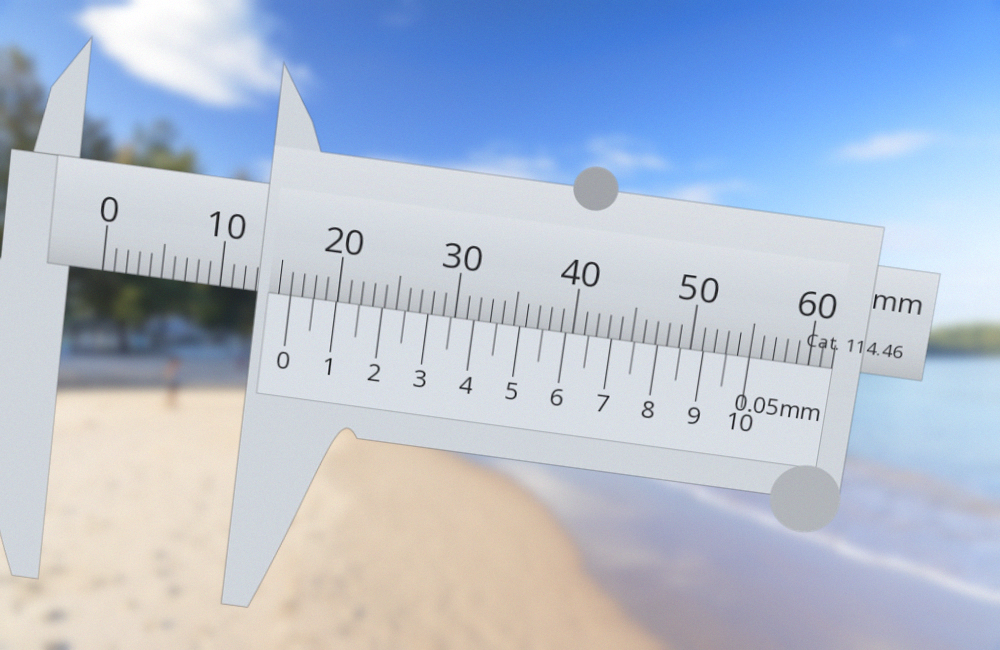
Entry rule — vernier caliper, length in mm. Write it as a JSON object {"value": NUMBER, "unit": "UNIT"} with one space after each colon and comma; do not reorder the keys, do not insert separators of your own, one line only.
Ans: {"value": 16.0, "unit": "mm"}
